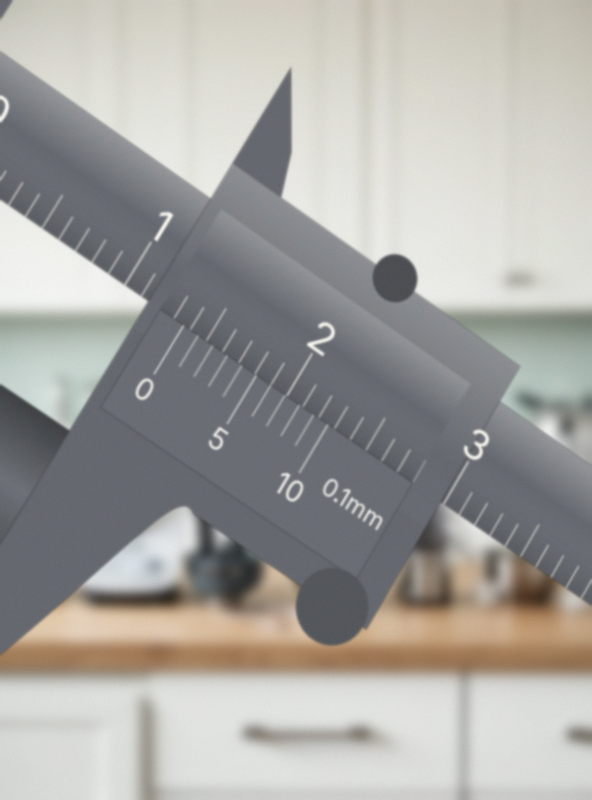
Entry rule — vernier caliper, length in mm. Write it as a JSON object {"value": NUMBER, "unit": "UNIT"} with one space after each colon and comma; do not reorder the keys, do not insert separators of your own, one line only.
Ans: {"value": 13.6, "unit": "mm"}
